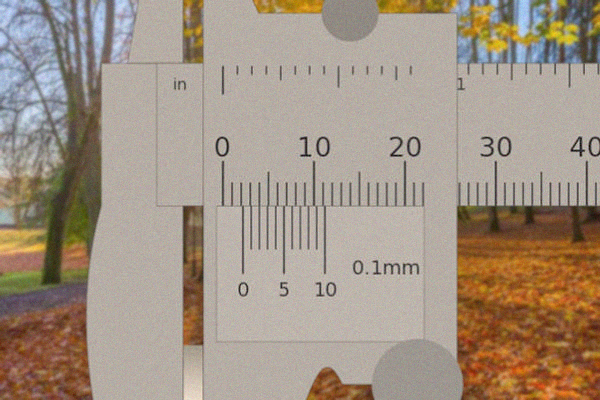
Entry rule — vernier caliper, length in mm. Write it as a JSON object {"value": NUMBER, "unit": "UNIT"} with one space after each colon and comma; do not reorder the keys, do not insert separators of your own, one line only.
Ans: {"value": 2.2, "unit": "mm"}
